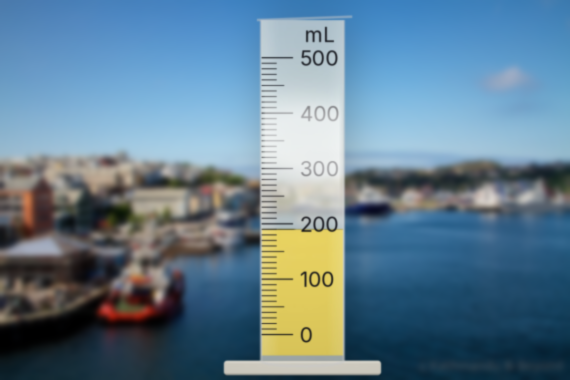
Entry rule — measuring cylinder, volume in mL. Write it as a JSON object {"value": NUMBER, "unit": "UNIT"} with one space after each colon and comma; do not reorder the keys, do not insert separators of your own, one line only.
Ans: {"value": 190, "unit": "mL"}
